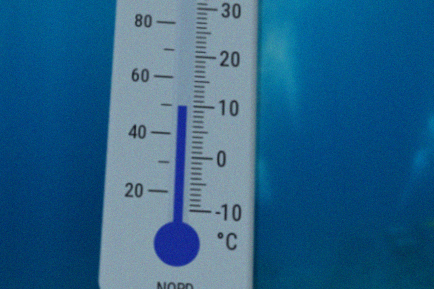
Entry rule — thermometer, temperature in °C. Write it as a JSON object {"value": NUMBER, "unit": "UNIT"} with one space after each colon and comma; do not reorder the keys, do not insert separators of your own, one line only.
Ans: {"value": 10, "unit": "°C"}
